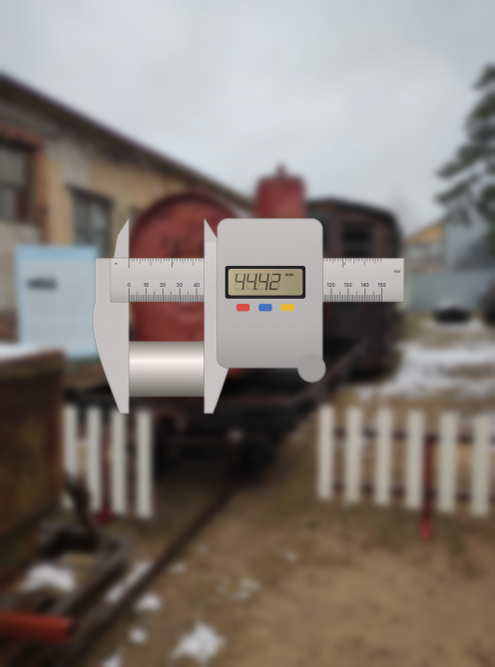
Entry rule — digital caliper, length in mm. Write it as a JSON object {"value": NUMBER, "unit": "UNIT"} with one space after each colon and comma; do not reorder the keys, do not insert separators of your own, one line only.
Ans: {"value": 44.42, "unit": "mm"}
